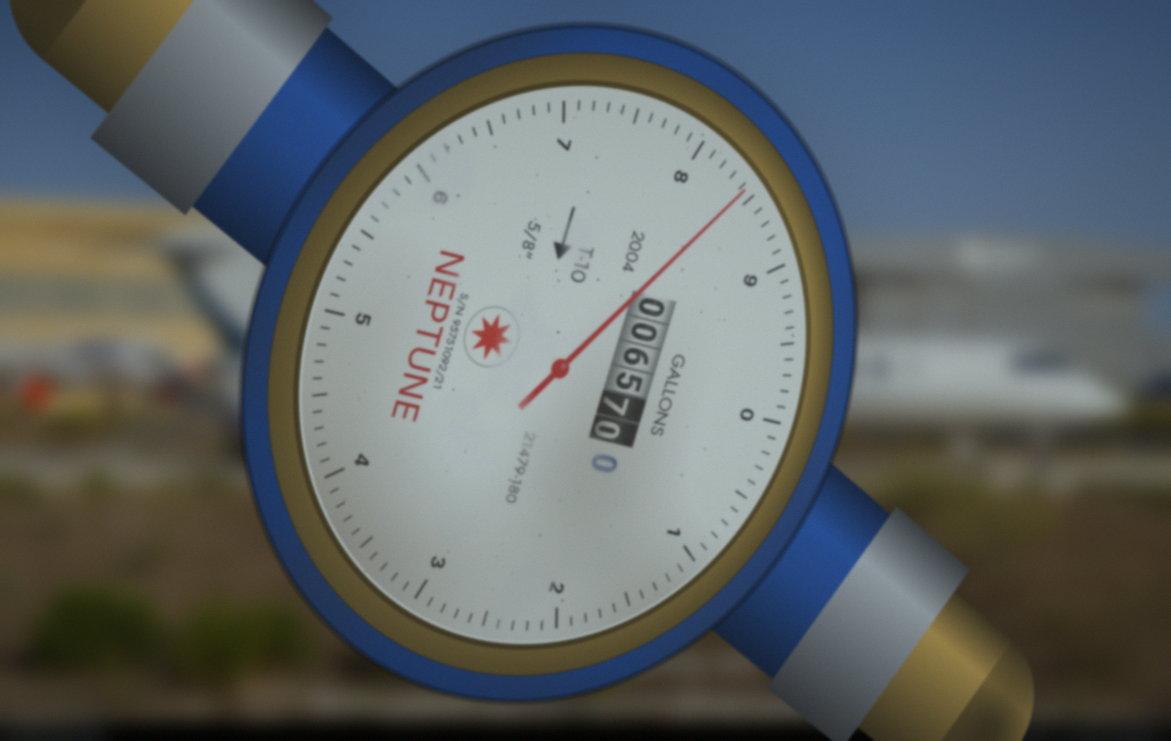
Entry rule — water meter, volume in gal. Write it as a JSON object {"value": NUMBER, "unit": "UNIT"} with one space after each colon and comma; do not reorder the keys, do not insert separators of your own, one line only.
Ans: {"value": 65698.4, "unit": "gal"}
